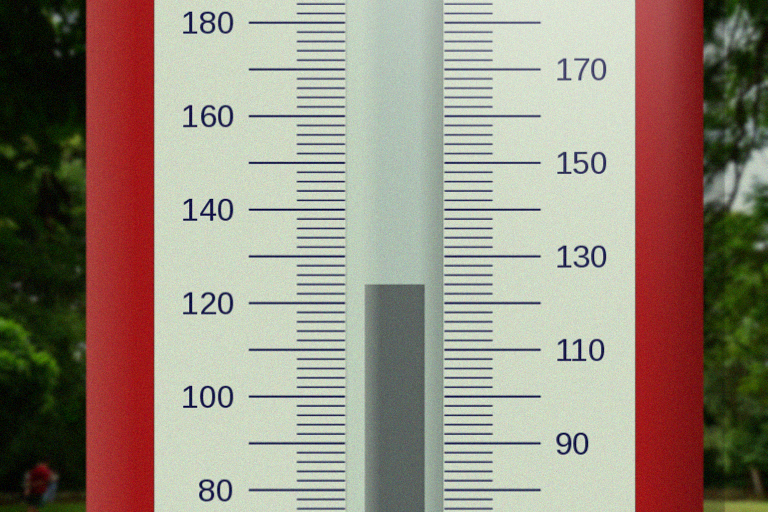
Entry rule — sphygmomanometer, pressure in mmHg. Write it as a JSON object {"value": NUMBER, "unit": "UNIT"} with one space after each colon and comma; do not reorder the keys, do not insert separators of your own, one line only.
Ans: {"value": 124, "unit": "mmHg"}
